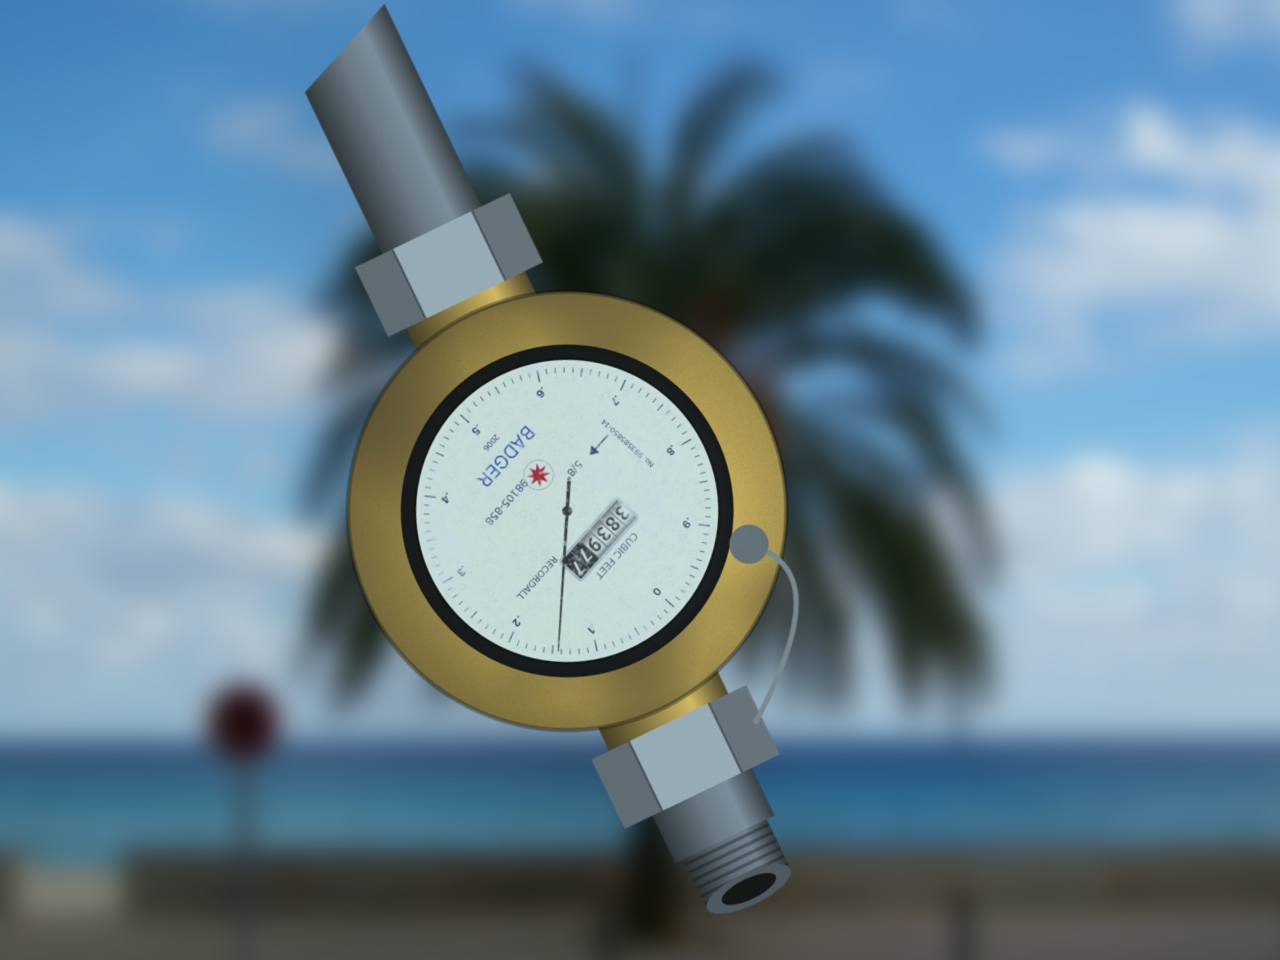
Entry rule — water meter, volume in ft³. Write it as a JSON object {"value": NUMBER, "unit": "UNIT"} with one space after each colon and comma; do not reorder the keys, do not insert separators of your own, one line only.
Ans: {"value": 383977.14, "unit": "ft³"}
